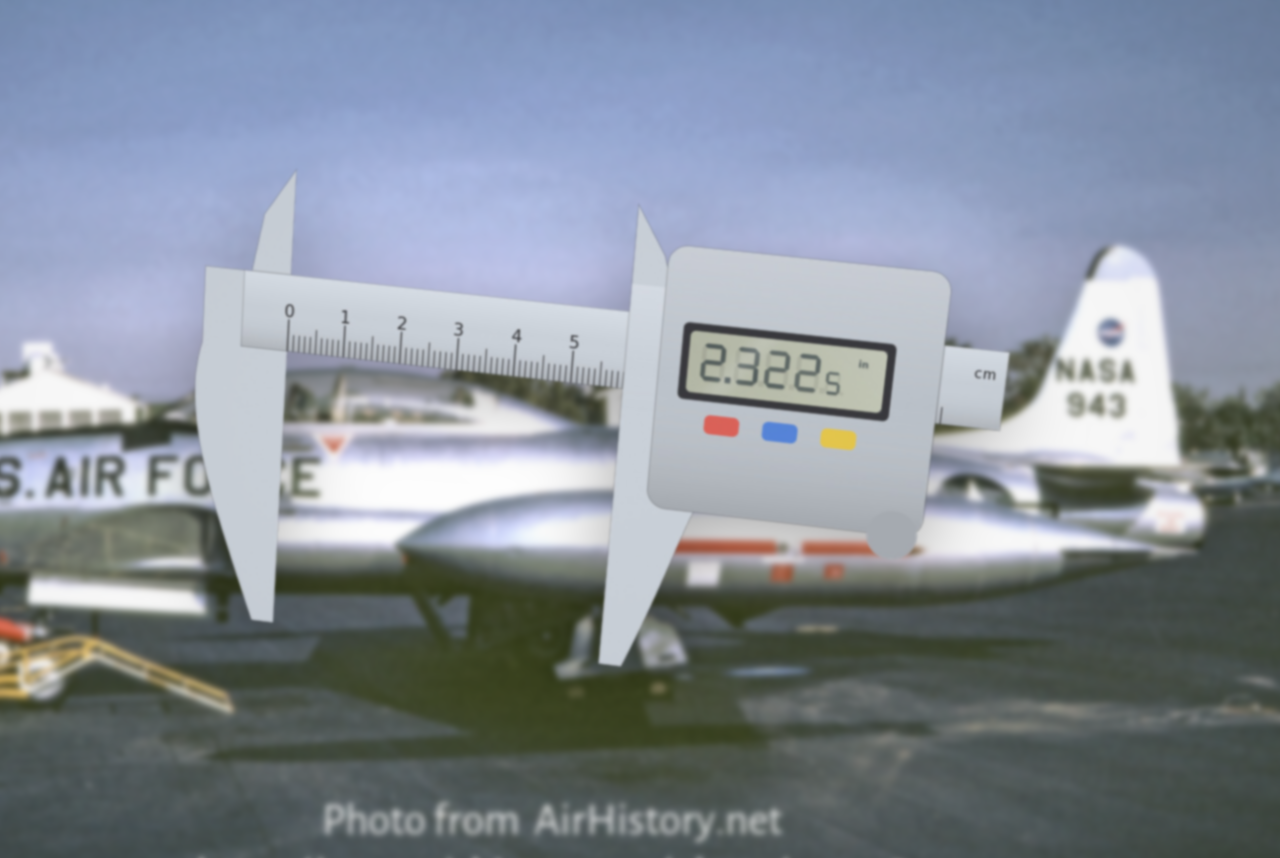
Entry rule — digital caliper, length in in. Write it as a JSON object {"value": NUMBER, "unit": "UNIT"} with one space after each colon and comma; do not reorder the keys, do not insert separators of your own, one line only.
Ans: {"value": 2.3225, "unit": "in"}
